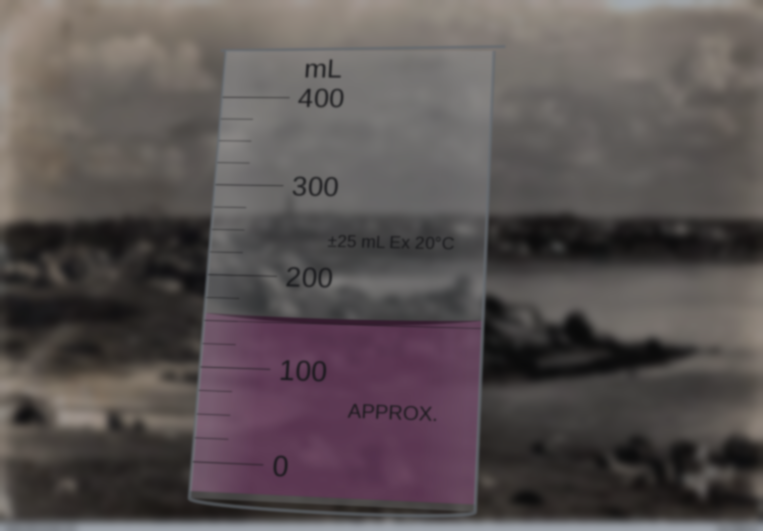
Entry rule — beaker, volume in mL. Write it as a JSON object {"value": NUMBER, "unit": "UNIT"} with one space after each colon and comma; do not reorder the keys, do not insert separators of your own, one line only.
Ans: {"value": 150, "unit": "mL"}
